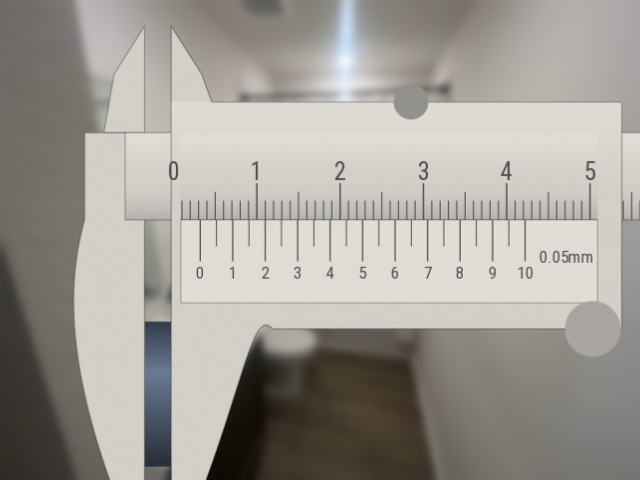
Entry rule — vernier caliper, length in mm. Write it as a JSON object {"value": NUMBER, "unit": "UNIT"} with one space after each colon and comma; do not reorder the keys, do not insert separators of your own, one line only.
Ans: {"value": 3.2, "unit": "mm"}
